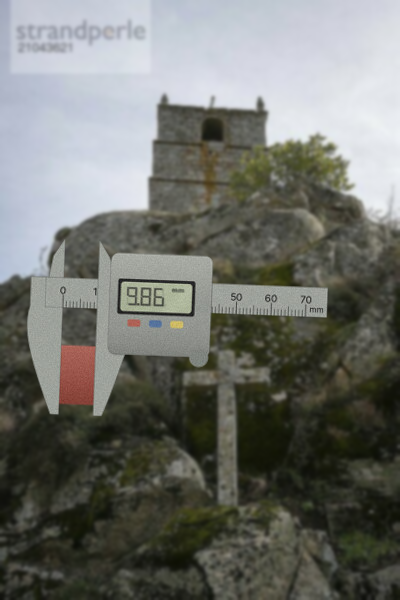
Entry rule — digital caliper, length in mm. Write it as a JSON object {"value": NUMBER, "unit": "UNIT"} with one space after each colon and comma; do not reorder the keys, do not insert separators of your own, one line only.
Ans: {"value": 9.86, "unit": "mm"}
